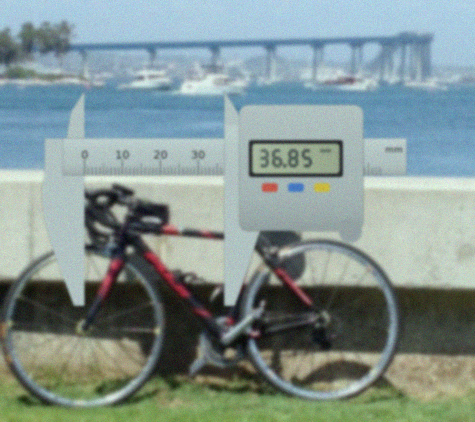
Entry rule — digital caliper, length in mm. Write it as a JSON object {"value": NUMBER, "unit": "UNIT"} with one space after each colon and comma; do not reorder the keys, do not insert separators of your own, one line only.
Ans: {"value": 36.85, "unit": "mm"}
